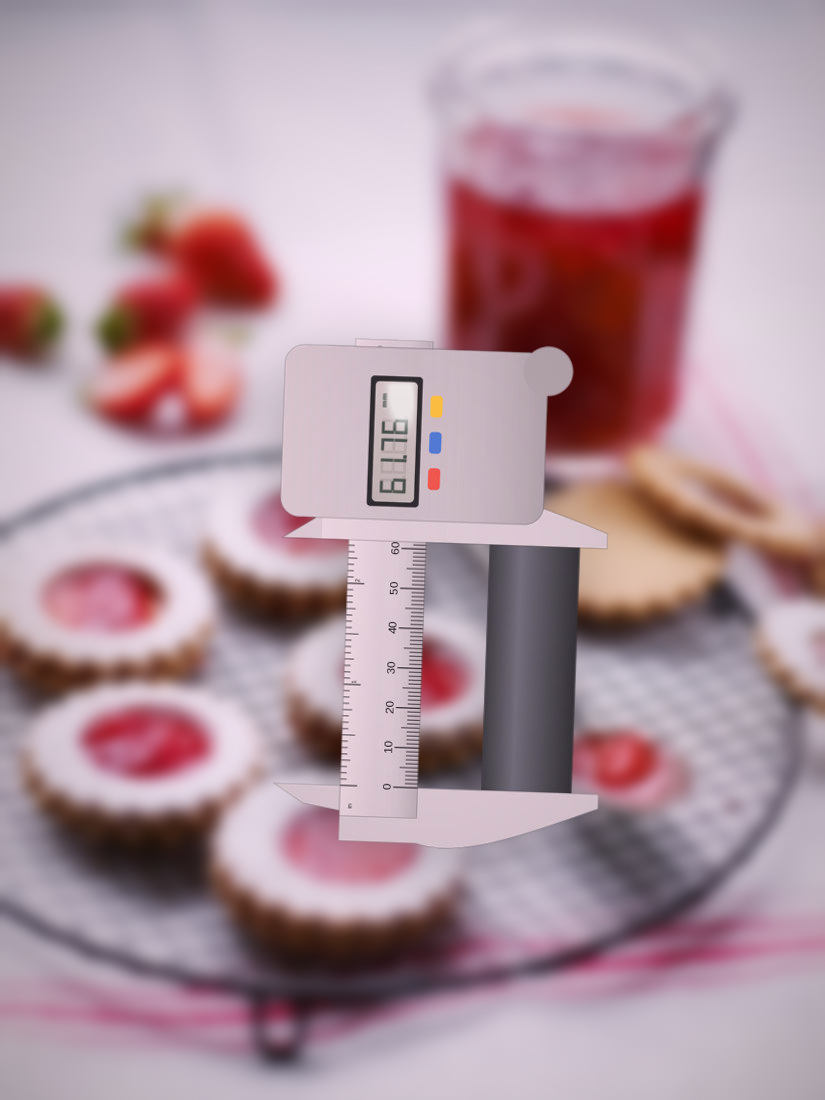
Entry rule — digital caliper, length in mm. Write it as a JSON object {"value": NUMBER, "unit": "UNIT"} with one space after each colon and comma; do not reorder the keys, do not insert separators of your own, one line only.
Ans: {"value": 61.76, "unit": "mm"}
